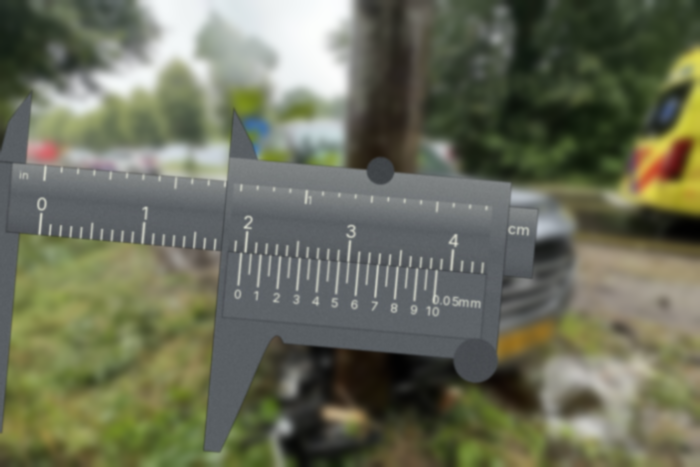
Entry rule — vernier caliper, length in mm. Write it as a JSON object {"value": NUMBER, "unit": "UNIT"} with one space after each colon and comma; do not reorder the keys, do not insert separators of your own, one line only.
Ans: {"value": 19.6, "unit": "mm"}
